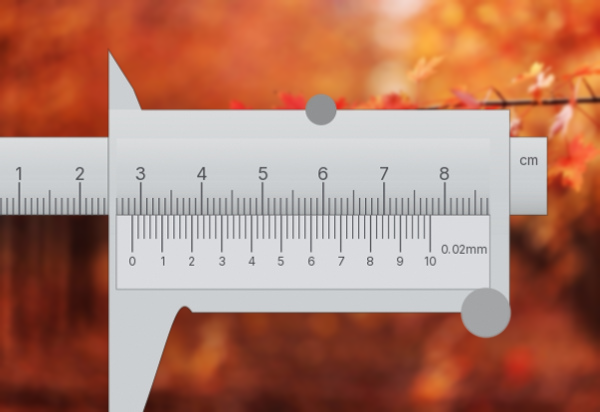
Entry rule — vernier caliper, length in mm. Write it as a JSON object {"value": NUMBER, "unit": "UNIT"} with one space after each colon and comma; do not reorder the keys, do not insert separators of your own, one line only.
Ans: {"value": 28.6, "unit": "mm"}
